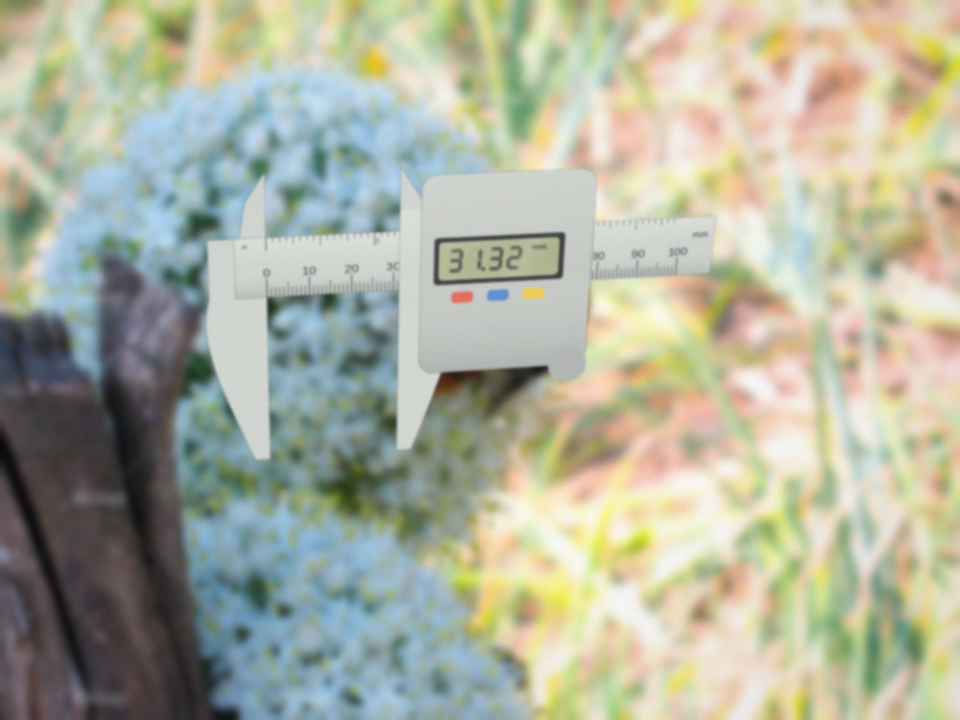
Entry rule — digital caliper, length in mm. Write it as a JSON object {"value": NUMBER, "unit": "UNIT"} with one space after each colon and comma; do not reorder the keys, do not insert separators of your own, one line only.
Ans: {"value": 31.32, "unit": "mm"}
